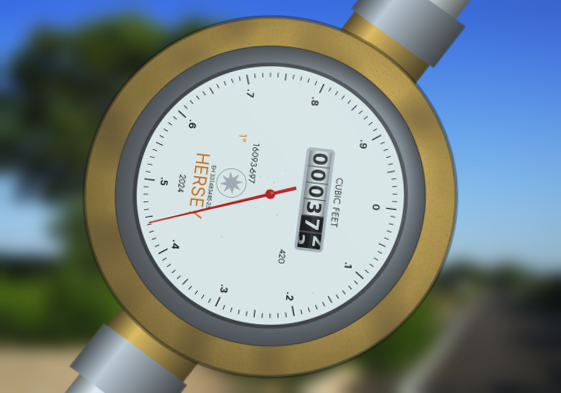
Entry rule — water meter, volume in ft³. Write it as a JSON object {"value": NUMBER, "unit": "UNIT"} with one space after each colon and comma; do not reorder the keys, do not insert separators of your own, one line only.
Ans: {"value": 372.44, "unit": "ft³"}
